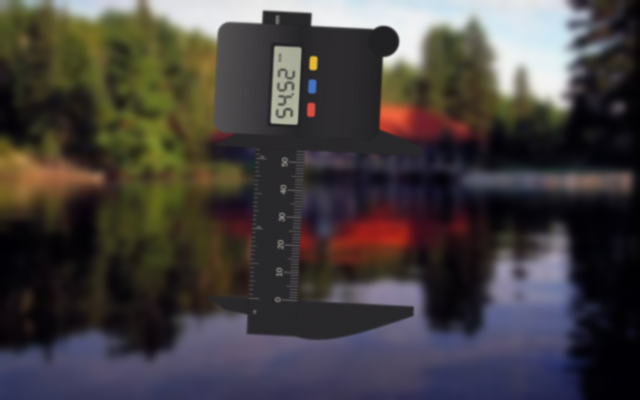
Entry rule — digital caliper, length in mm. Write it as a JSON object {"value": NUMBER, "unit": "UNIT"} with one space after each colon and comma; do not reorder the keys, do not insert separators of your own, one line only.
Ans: {"value": 54.52, "unit": "mm"}
